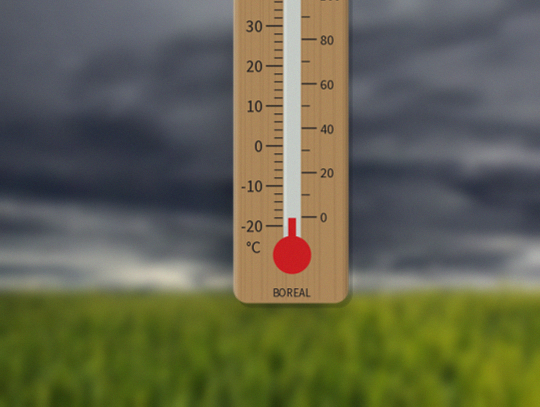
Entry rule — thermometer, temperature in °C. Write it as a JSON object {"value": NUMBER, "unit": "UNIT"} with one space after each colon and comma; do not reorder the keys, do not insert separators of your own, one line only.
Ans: {"value": -18, "unit": "°C"}
